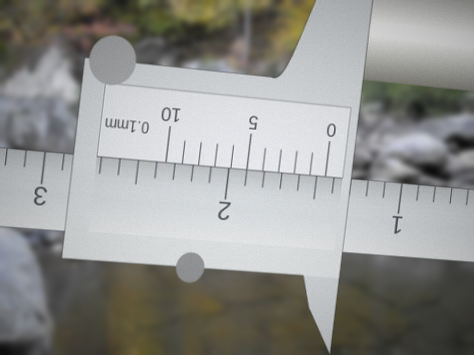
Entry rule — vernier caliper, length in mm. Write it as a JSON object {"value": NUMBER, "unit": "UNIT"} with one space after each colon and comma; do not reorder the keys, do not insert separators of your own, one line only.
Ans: {"value": 14.5, "unit": "mm"}
